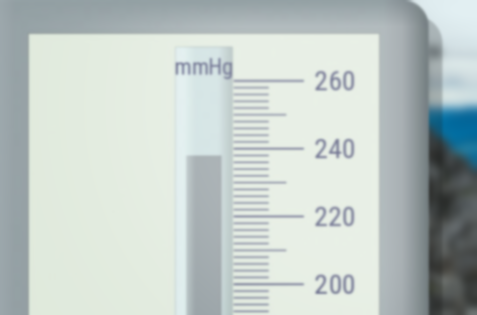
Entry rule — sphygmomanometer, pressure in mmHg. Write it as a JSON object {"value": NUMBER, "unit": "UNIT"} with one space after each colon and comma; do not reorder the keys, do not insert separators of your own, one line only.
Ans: {"value": 238, "unit": "mmHg"}
